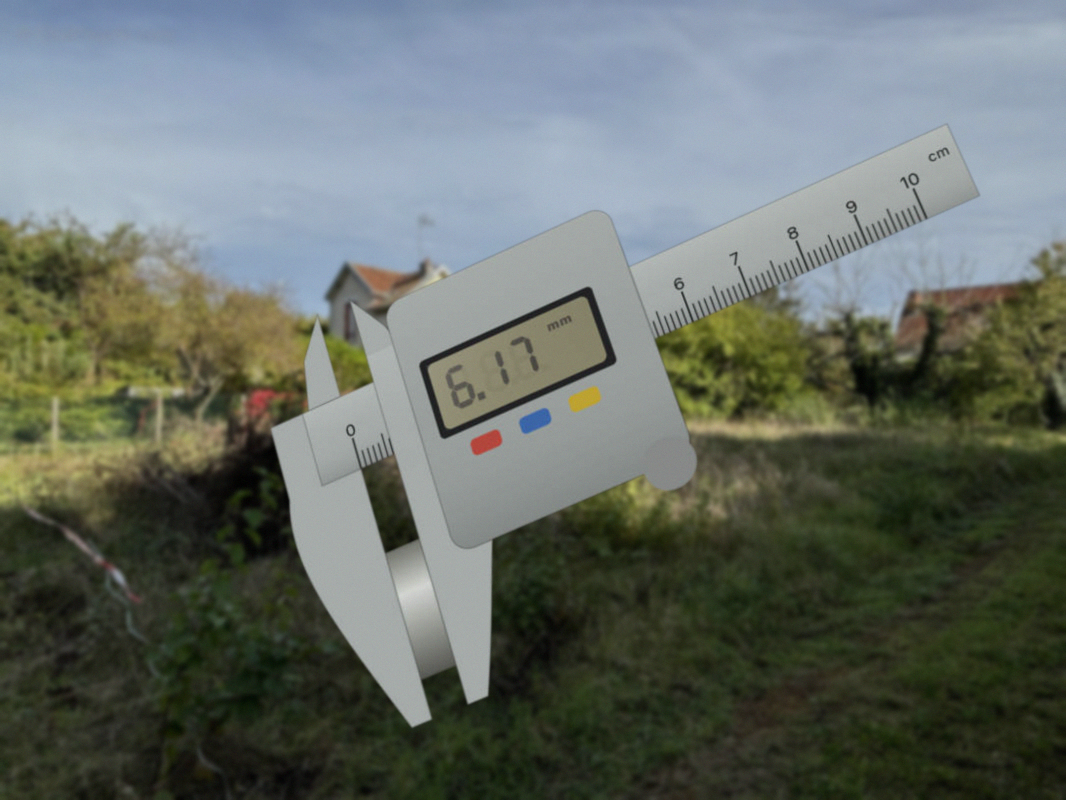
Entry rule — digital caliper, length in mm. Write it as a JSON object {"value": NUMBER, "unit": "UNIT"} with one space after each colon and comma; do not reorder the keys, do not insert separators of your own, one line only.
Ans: {"value": 6.17, "unit": "mm"}
